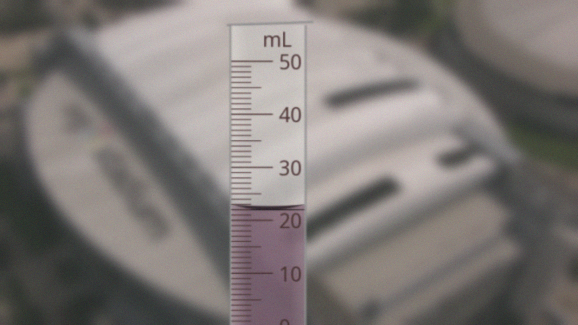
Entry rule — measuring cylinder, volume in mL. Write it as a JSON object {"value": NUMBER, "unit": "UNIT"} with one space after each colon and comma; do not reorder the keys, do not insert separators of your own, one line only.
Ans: {"value": 22, "unit": "mL"}
